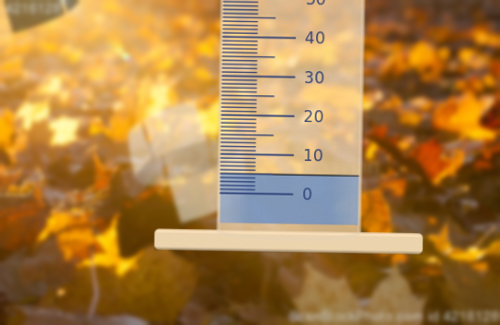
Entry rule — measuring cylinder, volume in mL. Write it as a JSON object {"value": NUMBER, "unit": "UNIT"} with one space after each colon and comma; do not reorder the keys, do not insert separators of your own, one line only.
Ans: {"value": 5, "unit": "mL"}
